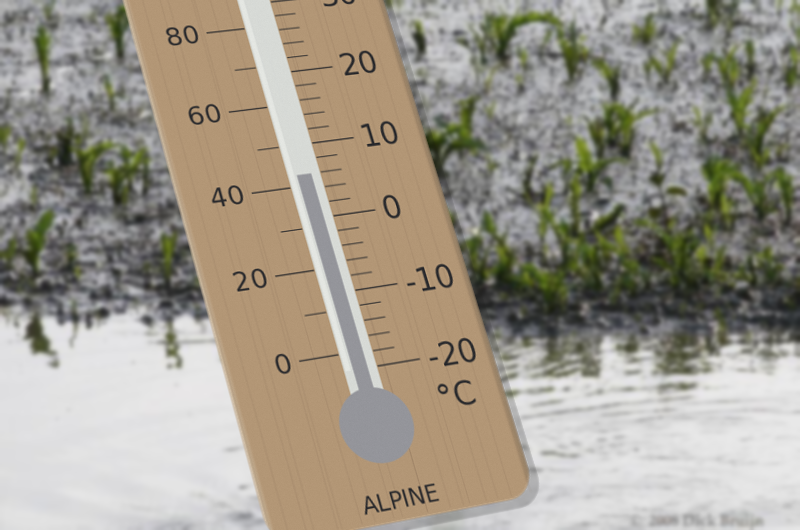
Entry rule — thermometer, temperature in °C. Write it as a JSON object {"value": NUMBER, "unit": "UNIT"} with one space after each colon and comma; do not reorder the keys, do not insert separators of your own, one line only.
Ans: {"value": 6, "unit": "°C"}
